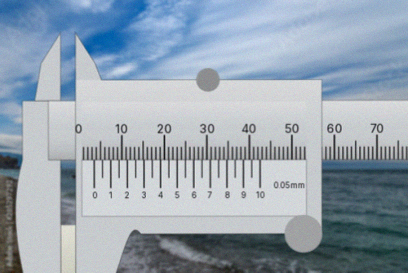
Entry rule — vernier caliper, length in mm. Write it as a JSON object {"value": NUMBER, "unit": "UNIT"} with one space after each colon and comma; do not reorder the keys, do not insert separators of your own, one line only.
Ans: {"value": 3.5, "unit": "mm"}
